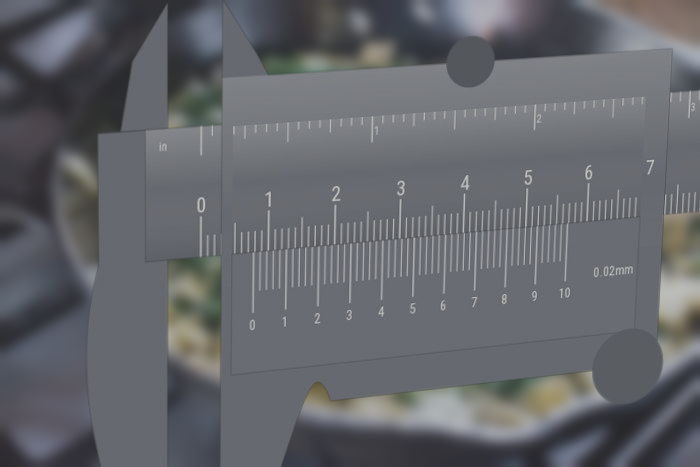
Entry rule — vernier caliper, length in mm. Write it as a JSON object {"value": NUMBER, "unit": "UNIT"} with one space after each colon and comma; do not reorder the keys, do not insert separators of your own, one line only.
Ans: {"value": 7.8, "unit": "mm"}
